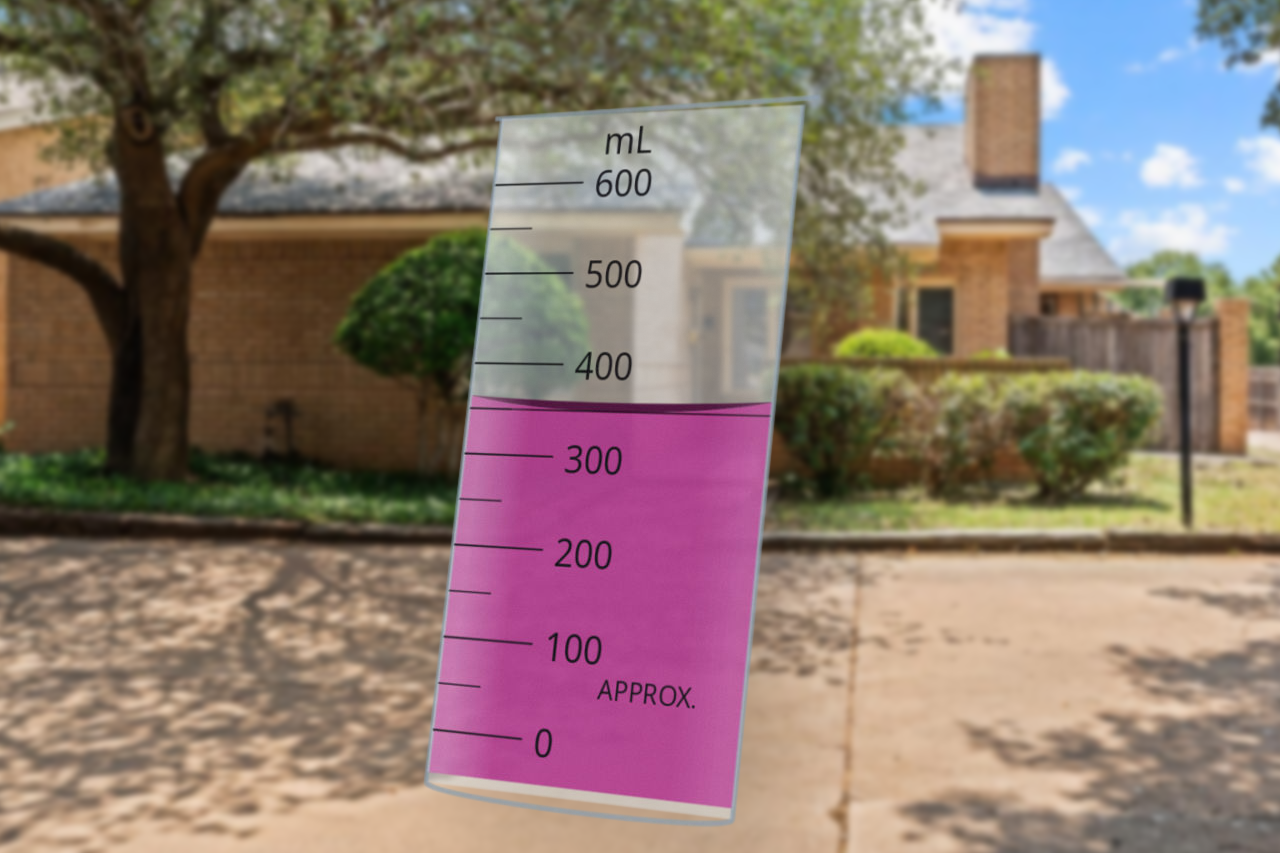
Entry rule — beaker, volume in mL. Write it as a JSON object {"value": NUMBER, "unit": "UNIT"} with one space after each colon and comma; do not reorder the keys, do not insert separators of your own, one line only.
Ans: {"value": 350, "unit": "mL"}
